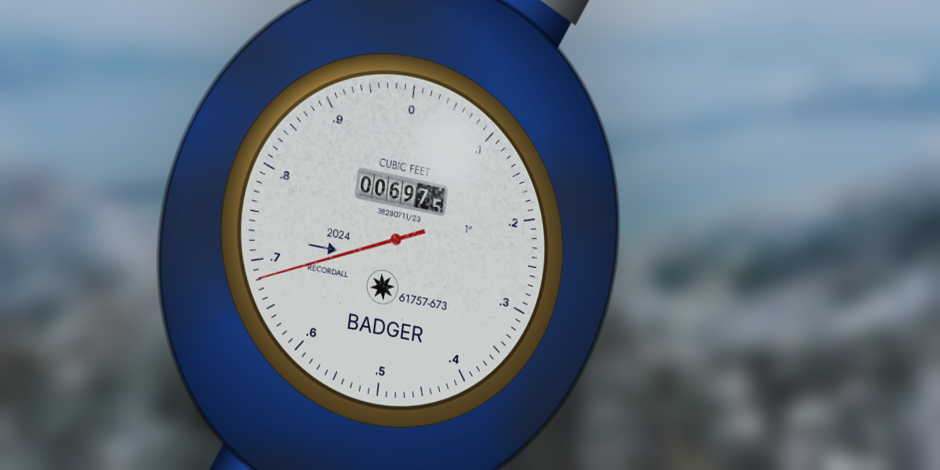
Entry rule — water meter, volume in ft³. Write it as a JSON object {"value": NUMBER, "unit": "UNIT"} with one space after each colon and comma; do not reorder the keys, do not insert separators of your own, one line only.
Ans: {"value": 6974.68, "unit": "ft³"}
